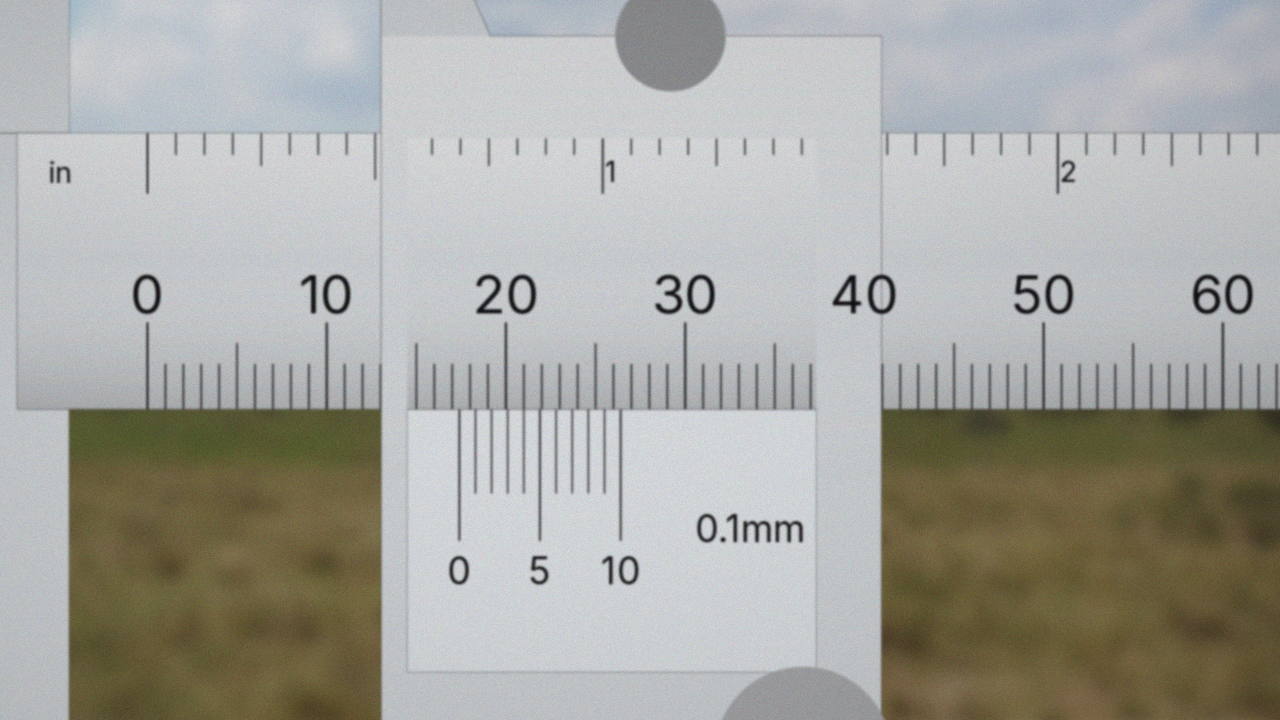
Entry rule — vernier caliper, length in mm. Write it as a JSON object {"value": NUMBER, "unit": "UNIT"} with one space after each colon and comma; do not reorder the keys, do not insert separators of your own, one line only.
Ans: {"value": 17.4, "unit": "mm"}
